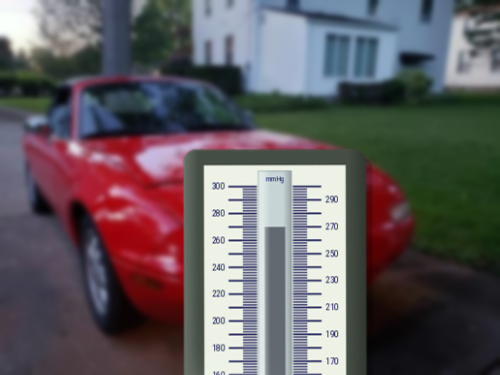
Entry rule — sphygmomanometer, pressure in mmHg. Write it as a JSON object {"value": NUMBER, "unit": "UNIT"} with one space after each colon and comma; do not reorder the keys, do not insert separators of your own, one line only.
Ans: {"value": 270, "unit": "mmHg"}
